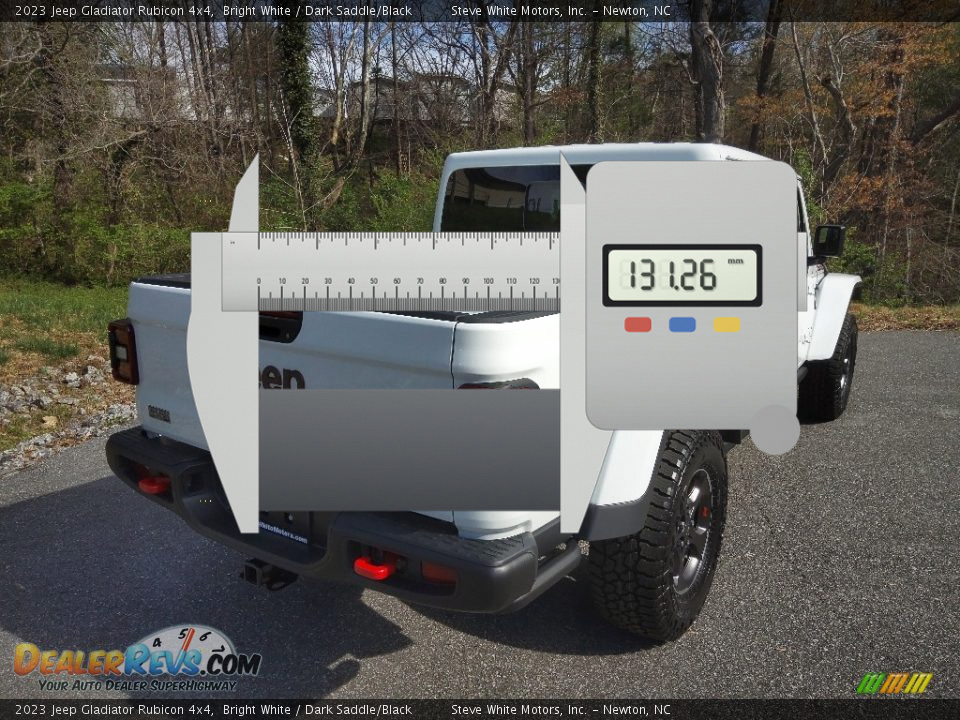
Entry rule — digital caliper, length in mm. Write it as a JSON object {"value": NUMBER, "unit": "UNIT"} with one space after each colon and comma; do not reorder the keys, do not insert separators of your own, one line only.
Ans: {"value": 131.26, "unit": "mm"}
